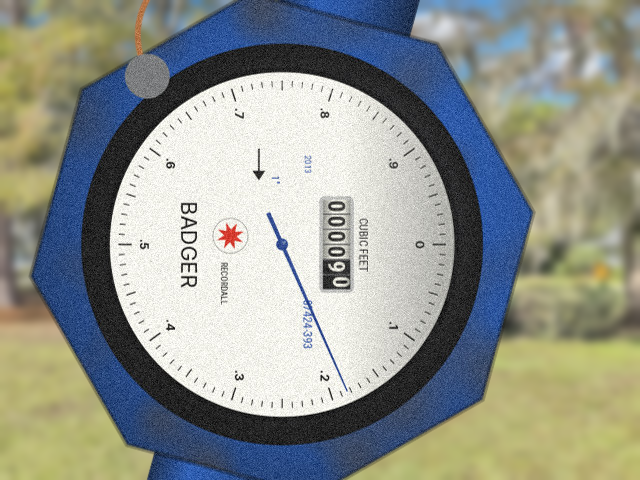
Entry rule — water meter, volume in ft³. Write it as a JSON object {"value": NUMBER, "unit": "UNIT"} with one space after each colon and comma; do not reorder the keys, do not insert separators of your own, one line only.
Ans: {"value": 90.18, "unit": "ft³"}
